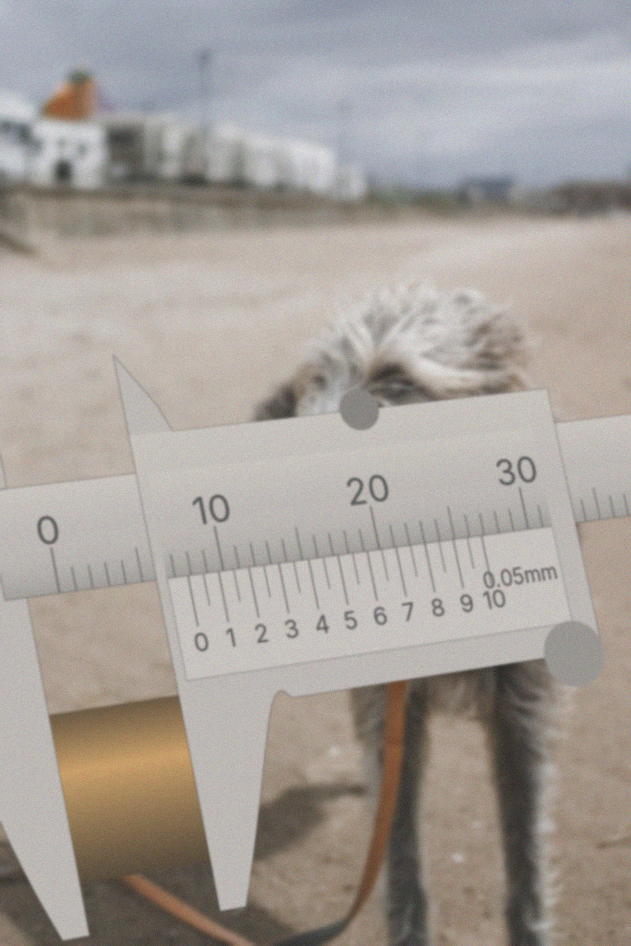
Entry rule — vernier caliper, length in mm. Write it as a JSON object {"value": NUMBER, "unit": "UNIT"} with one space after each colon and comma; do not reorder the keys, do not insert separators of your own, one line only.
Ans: {"value": 7.8, "unit": "mm"}
